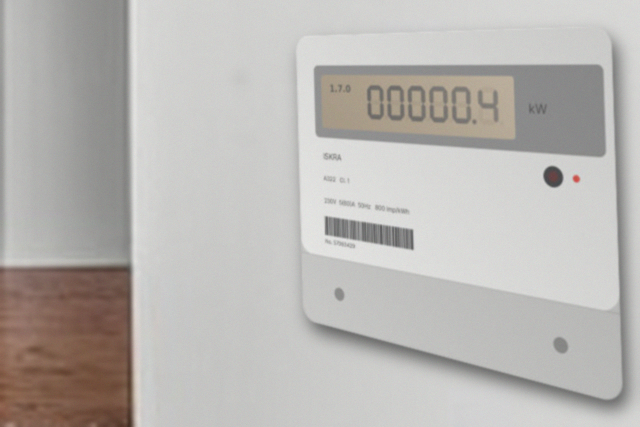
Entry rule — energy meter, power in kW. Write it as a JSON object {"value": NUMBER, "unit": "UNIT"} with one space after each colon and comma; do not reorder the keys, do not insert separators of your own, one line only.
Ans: {"value": 0.4, "unit": "kW"}
